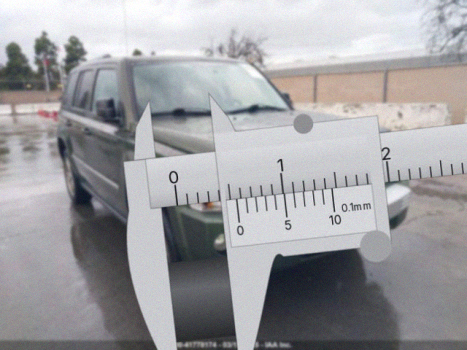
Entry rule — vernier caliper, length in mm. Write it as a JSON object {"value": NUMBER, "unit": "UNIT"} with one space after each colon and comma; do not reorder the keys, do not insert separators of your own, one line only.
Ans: {"value": 5.6, "unit": "mm"}
